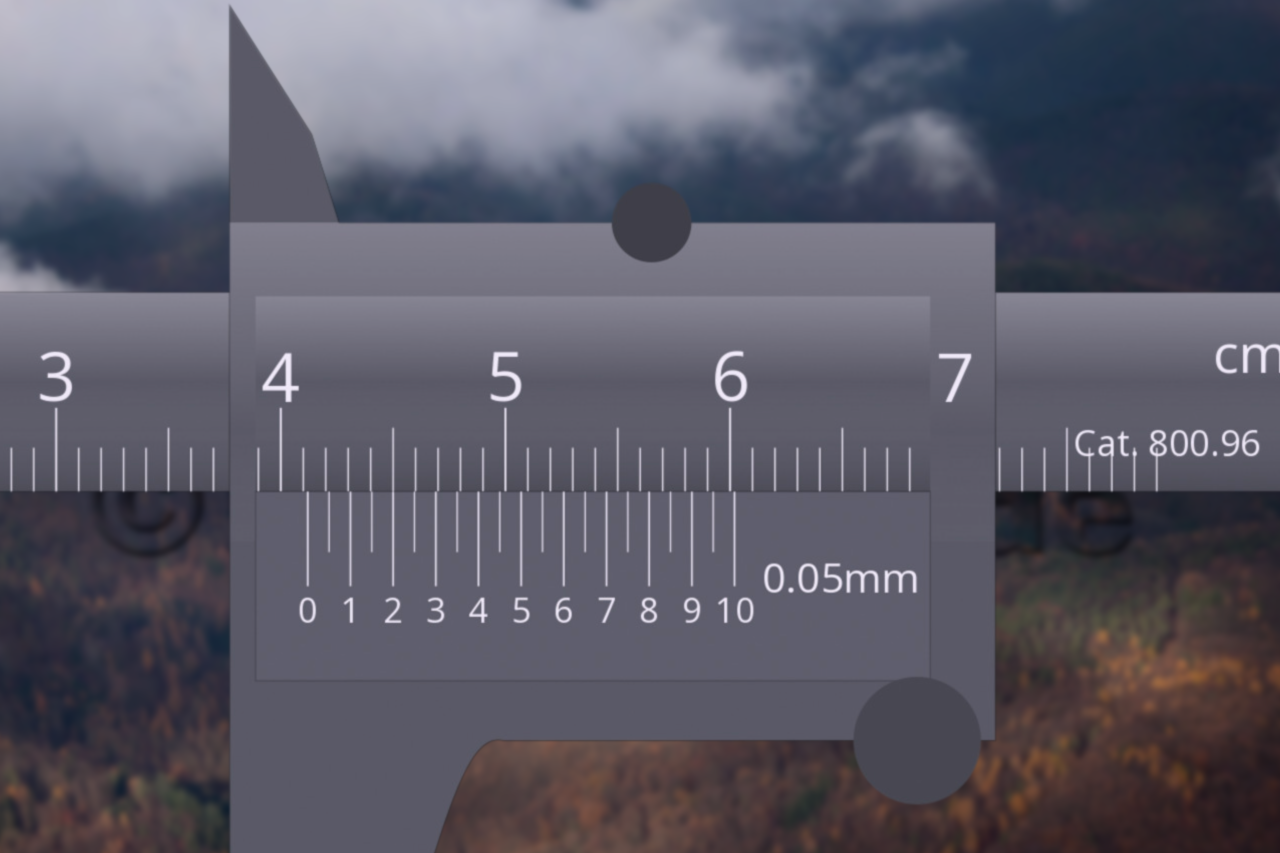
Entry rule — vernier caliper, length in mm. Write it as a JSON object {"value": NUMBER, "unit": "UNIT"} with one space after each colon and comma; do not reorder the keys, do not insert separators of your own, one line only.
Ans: {"value": 41.2, "unit": "mm"}
